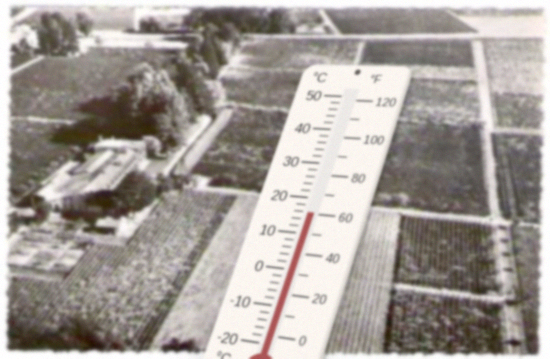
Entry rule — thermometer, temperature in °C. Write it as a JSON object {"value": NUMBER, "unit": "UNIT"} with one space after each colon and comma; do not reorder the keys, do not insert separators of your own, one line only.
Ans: {"value": 16, "unit": "°C"}
